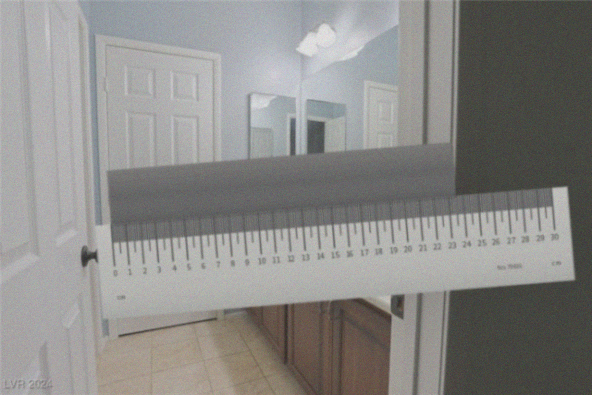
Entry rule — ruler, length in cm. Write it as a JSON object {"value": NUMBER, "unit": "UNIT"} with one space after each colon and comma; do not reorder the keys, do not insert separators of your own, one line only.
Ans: {"value": 23.5, "unit": "cm"}
